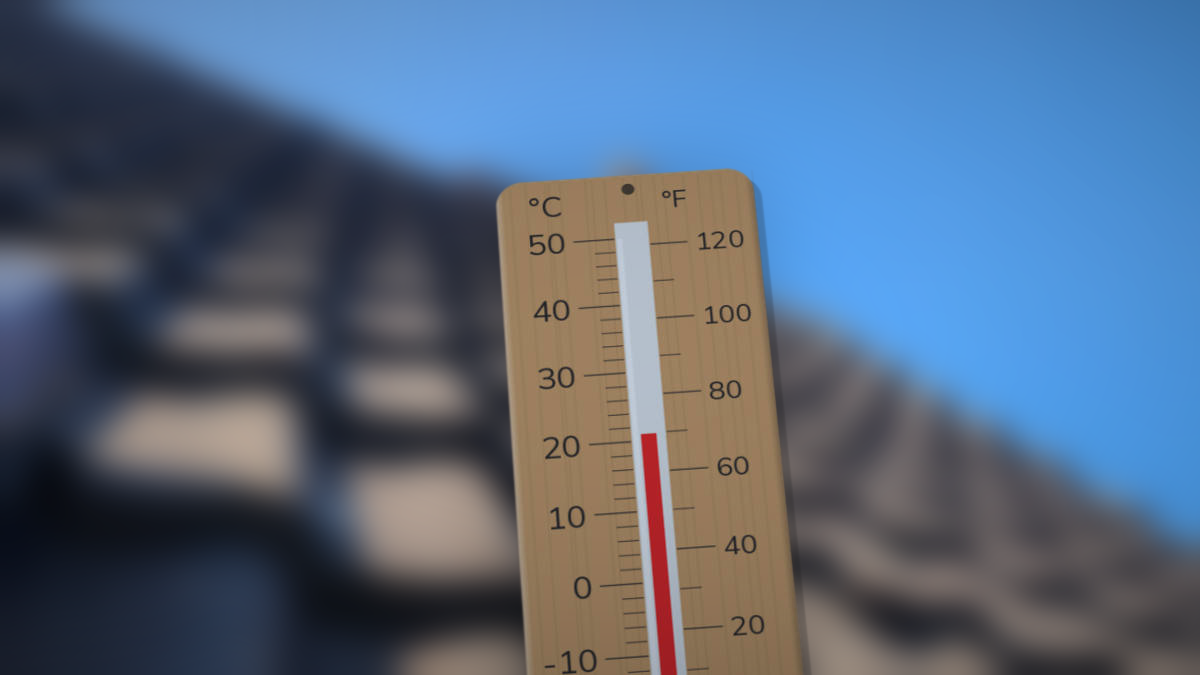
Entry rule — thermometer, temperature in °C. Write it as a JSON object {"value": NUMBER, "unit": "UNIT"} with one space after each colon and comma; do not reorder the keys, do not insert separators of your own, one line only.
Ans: {"value": 21, "unit": "°C"}
